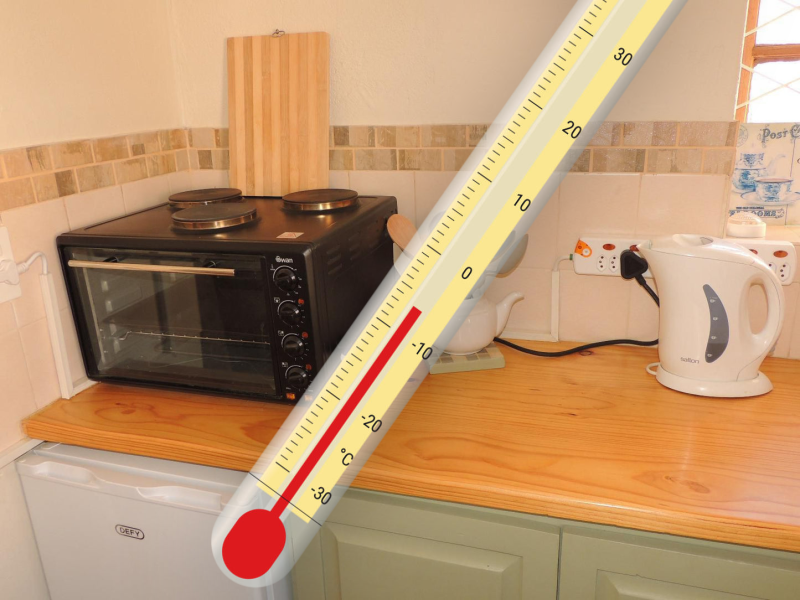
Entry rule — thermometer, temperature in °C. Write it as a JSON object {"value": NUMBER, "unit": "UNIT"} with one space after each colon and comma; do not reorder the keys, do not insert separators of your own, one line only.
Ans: {"value": -6.5, "unit": "°C"}
